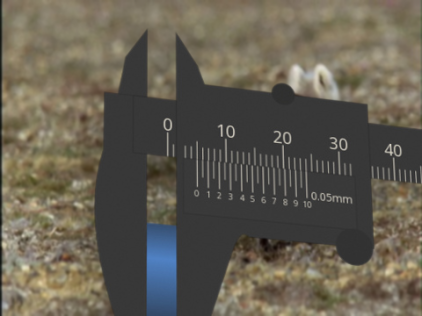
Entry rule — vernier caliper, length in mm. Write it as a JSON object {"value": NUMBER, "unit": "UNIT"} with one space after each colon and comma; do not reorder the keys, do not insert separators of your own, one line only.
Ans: {"value": 5.0, "unit": "mm"}
